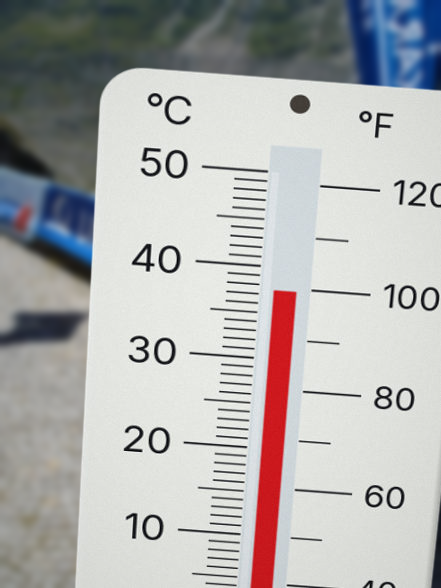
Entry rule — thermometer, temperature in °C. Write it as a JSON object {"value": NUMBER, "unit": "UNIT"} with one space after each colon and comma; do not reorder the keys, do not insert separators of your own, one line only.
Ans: {"value": 37.5, "unit": "°C"}
